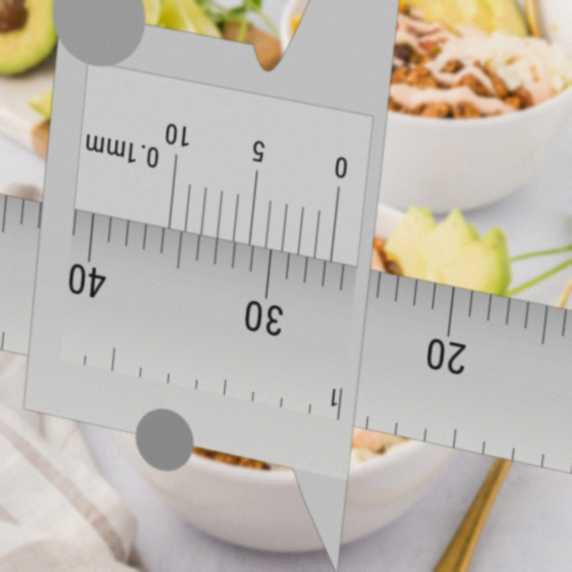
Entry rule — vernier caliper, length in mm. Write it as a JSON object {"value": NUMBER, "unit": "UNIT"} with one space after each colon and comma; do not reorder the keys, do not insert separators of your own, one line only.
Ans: {"value": 26.7, "unit": "mm"}
